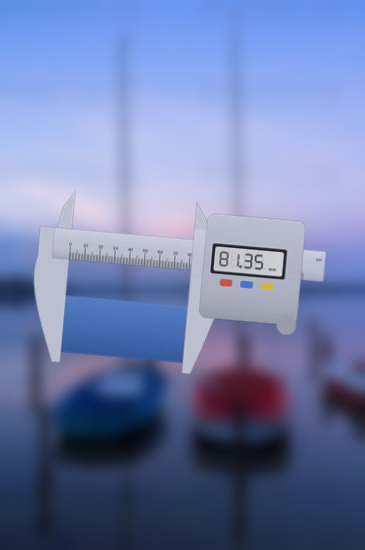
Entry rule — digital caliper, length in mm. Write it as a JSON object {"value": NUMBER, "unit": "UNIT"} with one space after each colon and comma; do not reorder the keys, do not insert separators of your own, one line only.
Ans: {"value": 81.35, "unit": "mm"}
